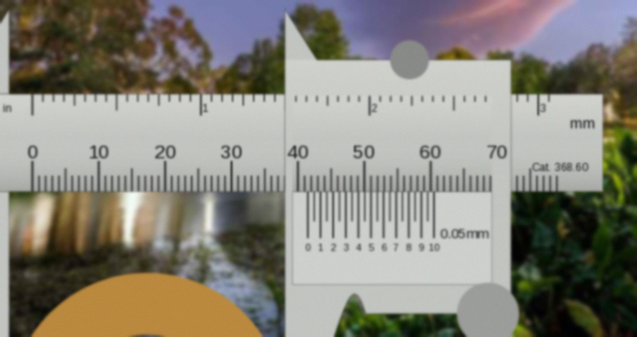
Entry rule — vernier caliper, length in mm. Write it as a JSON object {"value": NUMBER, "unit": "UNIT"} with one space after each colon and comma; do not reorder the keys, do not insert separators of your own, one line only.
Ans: {"value": 41.5, "unit": "mm"}
